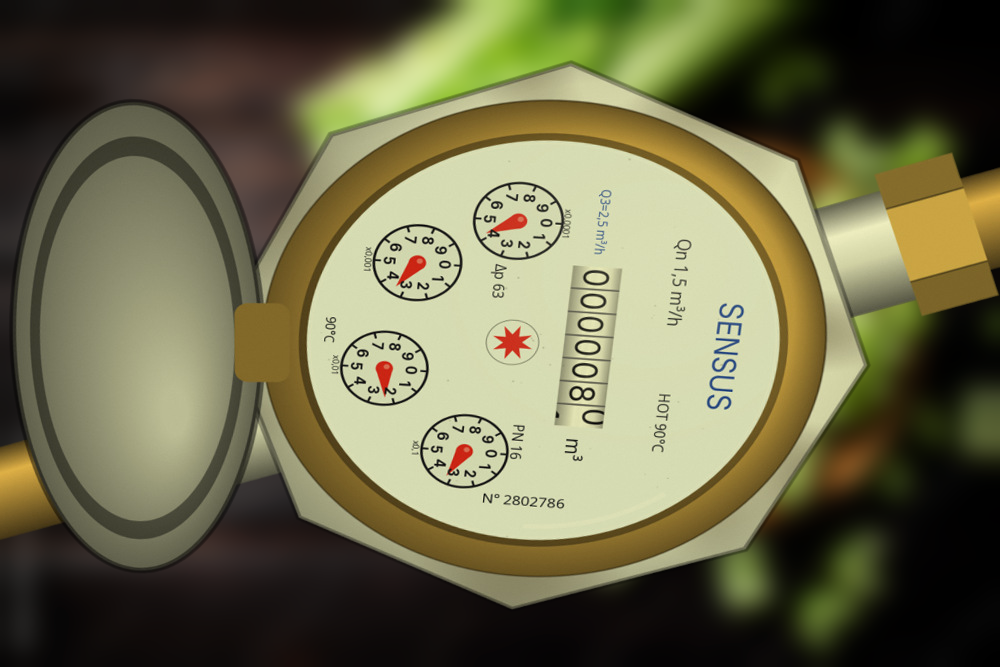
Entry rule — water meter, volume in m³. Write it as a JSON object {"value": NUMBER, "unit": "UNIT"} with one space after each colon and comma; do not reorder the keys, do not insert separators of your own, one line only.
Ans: {"value": 80.3234, "unit": "m³"}
